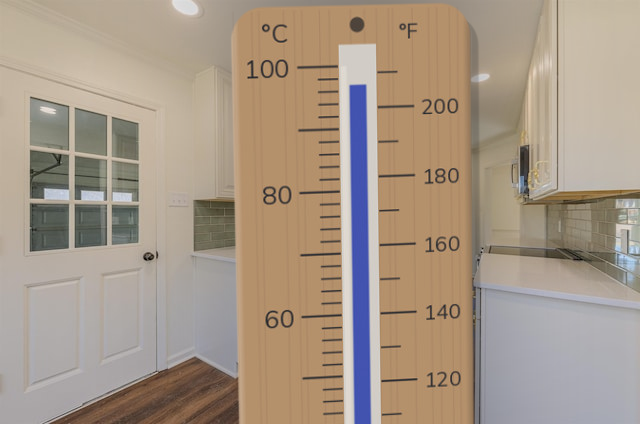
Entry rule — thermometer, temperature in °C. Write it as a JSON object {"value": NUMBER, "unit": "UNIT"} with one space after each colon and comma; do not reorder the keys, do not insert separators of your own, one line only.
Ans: {"value": 97, "unit": "°C"}
